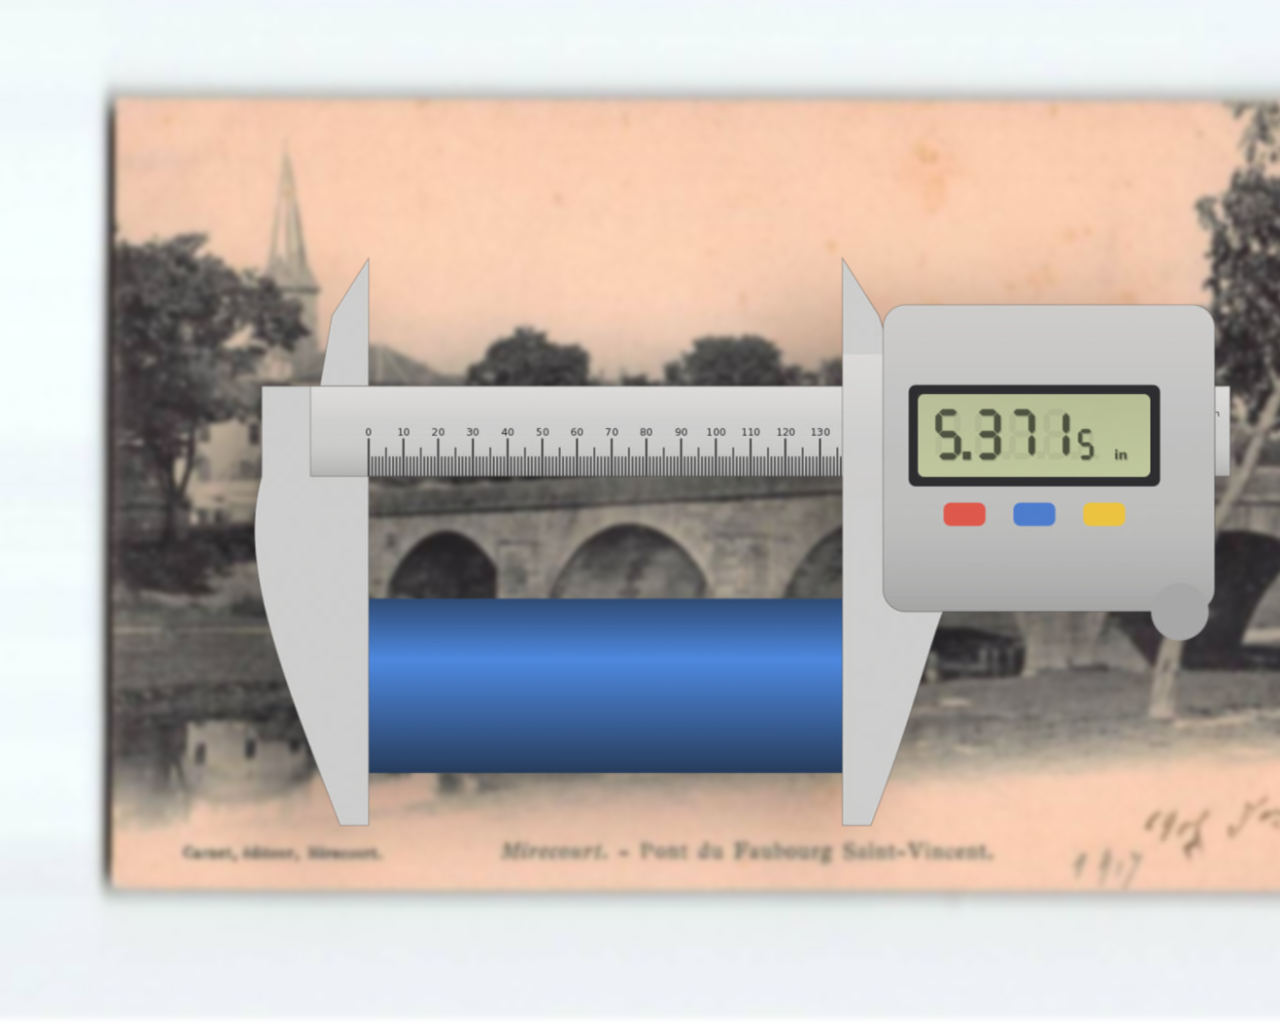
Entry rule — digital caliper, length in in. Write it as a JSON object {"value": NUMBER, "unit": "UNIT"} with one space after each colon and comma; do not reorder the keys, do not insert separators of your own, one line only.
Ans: {"value": 5.3715, "unit": "in"}
